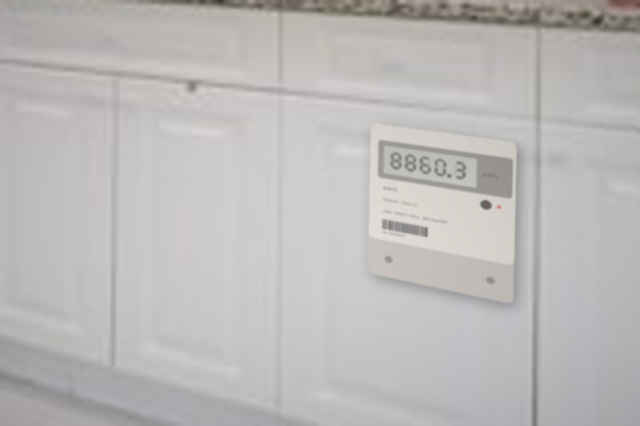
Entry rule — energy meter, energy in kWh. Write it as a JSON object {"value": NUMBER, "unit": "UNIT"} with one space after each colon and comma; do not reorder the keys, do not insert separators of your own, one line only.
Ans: {"value": 8860.3, "unit": "kWh"}
